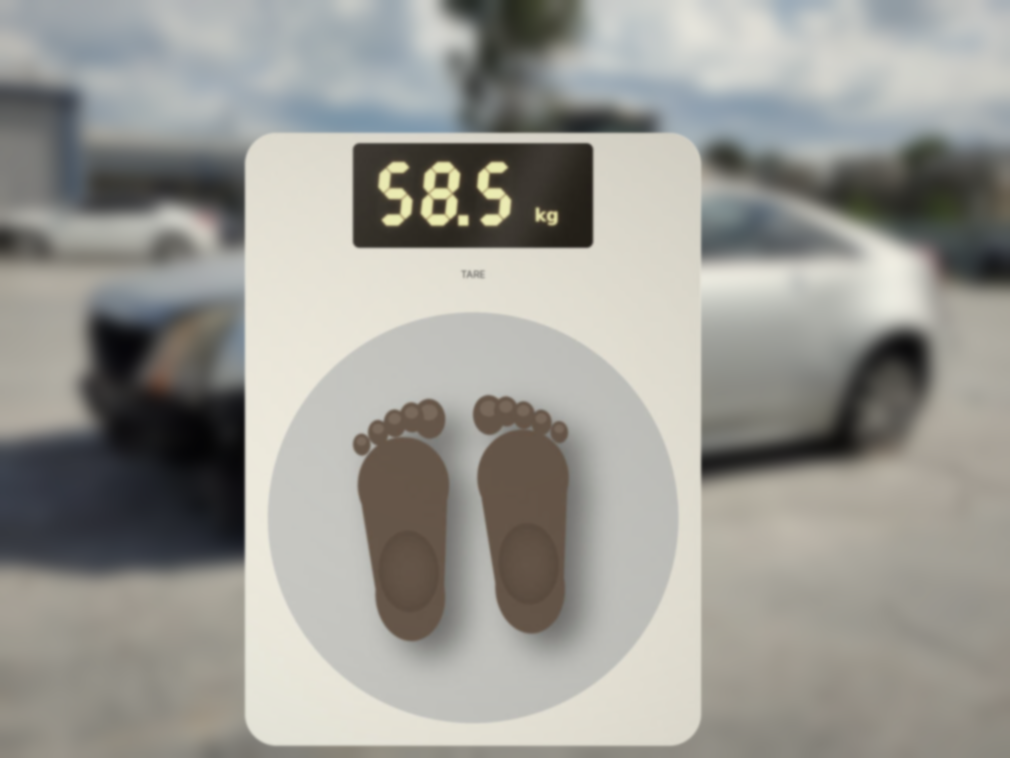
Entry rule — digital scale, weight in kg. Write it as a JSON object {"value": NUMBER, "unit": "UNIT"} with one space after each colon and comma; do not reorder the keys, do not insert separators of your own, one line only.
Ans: {"value": 58.5, "unit": "kg"}
